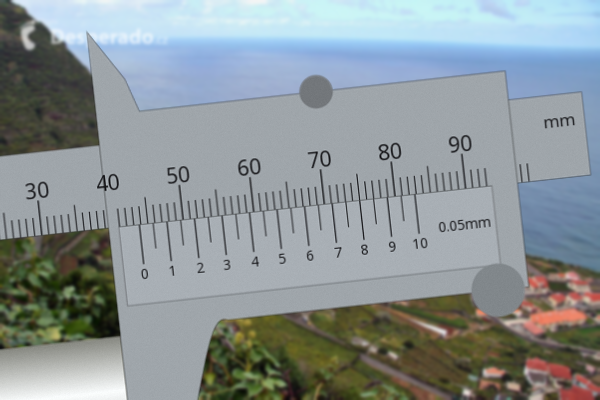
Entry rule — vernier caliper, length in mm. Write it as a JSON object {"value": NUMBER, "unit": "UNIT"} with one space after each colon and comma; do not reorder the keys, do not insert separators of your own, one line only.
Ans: {"value": 43.8, "unit": "mm"}
